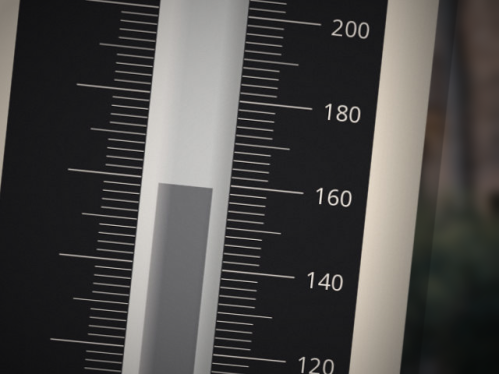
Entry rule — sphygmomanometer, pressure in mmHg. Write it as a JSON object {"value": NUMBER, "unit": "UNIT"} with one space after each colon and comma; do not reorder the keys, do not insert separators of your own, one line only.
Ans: {"value": 159, "unit": "mmHg"}
